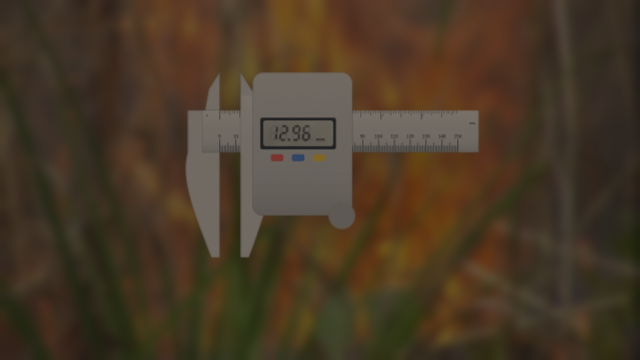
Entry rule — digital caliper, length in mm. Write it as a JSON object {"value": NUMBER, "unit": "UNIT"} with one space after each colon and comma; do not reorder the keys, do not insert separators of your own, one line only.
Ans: {"value": 12.96, "unit": "mm"}
